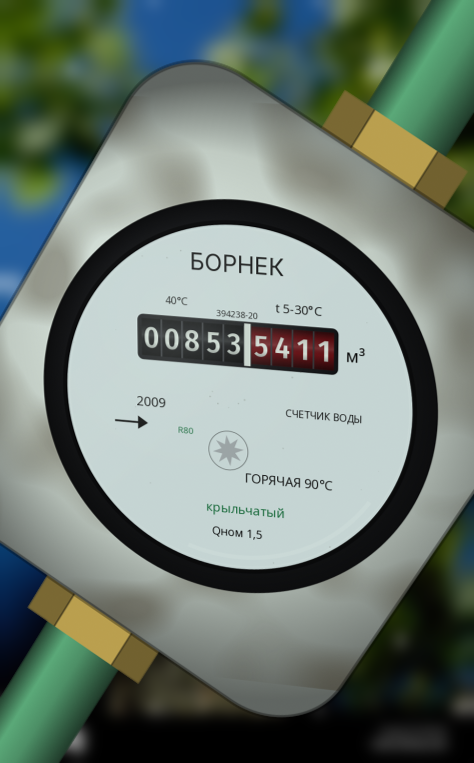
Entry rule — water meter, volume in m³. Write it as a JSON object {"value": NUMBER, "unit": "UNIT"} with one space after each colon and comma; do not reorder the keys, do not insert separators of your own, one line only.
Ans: {"value": 853.5411, "unit": "m³"}
